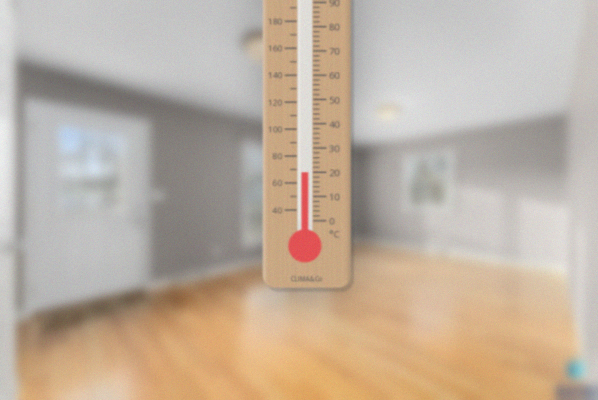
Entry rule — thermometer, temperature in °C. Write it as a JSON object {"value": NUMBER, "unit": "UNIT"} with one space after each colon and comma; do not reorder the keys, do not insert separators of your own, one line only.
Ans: {"value": 20, "unit": "°C"}
